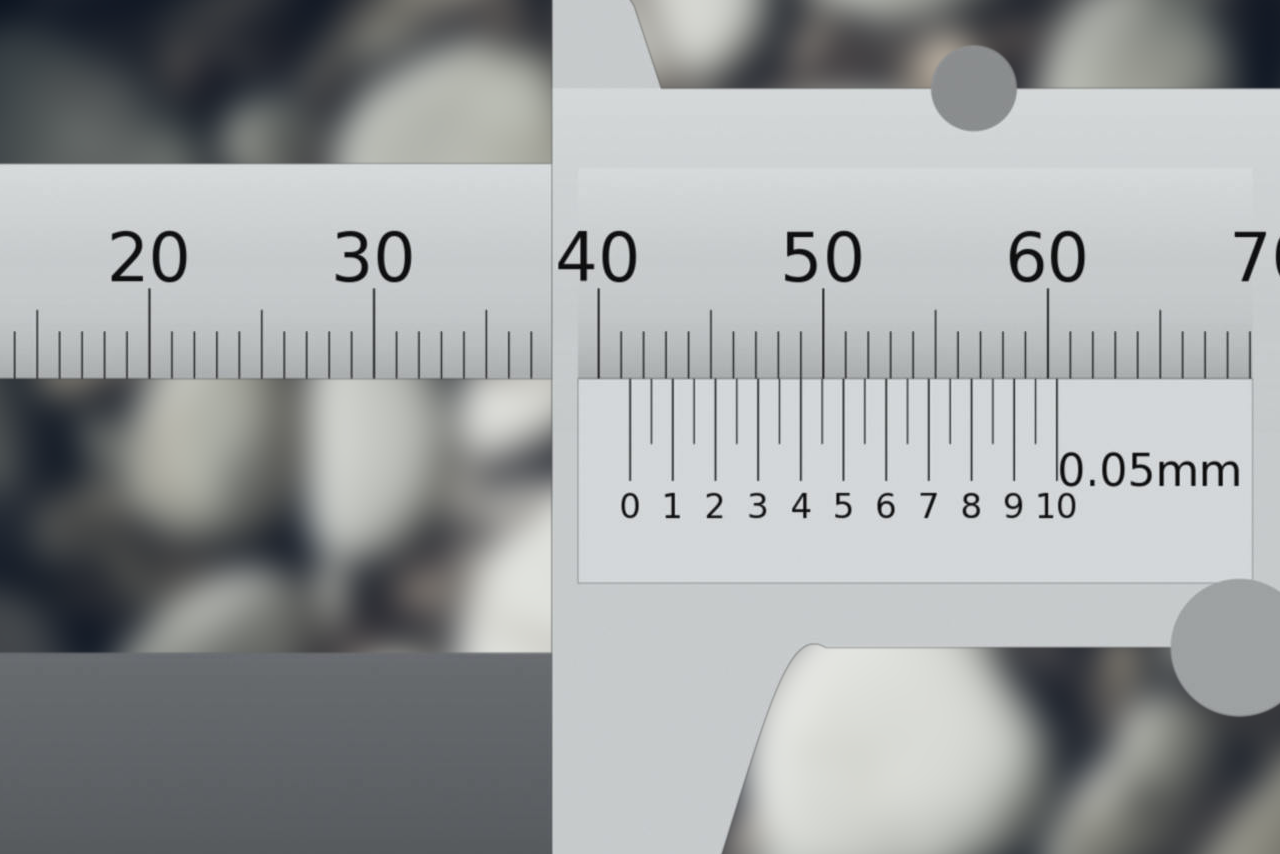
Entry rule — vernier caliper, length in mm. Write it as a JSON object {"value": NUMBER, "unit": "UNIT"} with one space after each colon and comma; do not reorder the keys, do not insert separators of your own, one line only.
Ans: {"value": 41.4, "unit": "mm"}
